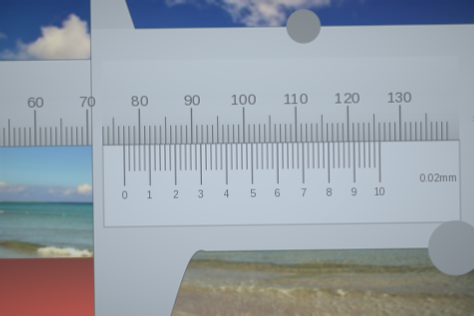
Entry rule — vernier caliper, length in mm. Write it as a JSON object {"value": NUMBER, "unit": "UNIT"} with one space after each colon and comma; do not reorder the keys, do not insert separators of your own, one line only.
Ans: {"value": 77.0, "unit": "mm"}
